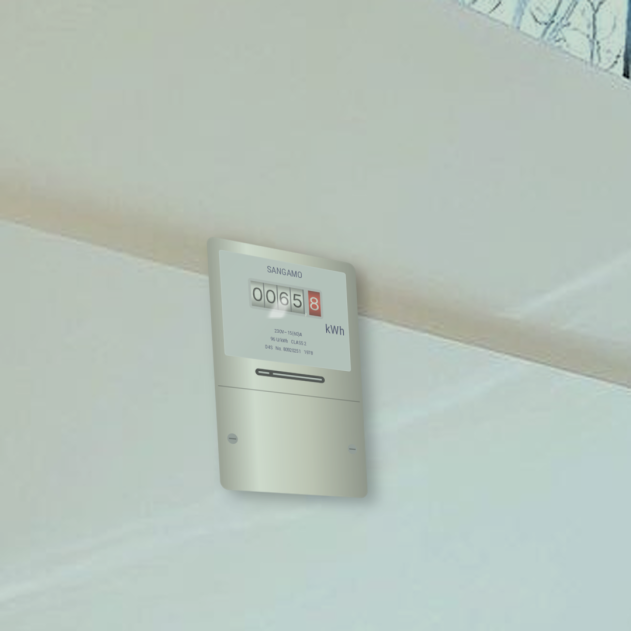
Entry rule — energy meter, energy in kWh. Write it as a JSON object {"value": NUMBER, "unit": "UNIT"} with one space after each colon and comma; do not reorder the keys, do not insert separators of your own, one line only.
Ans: {"value": 65.8, "unit": "kWh"}
